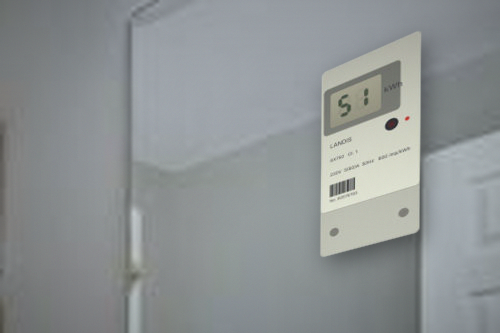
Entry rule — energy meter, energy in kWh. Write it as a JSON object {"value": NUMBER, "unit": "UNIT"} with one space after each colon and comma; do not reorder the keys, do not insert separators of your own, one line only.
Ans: {"value": 51, "unit": "kWh"}
